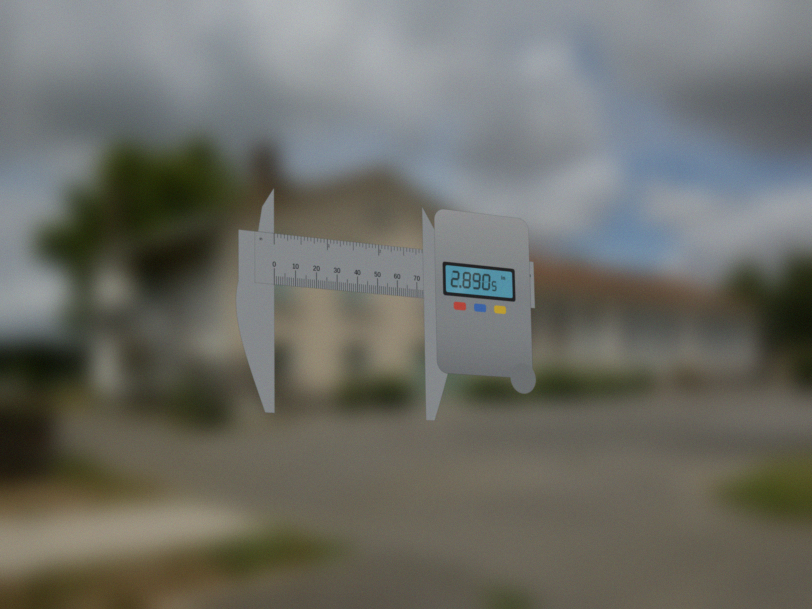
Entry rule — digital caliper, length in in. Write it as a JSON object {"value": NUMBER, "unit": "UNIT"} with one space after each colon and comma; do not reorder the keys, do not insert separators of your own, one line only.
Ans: {"value": 2.8905, "unit": "in"}
